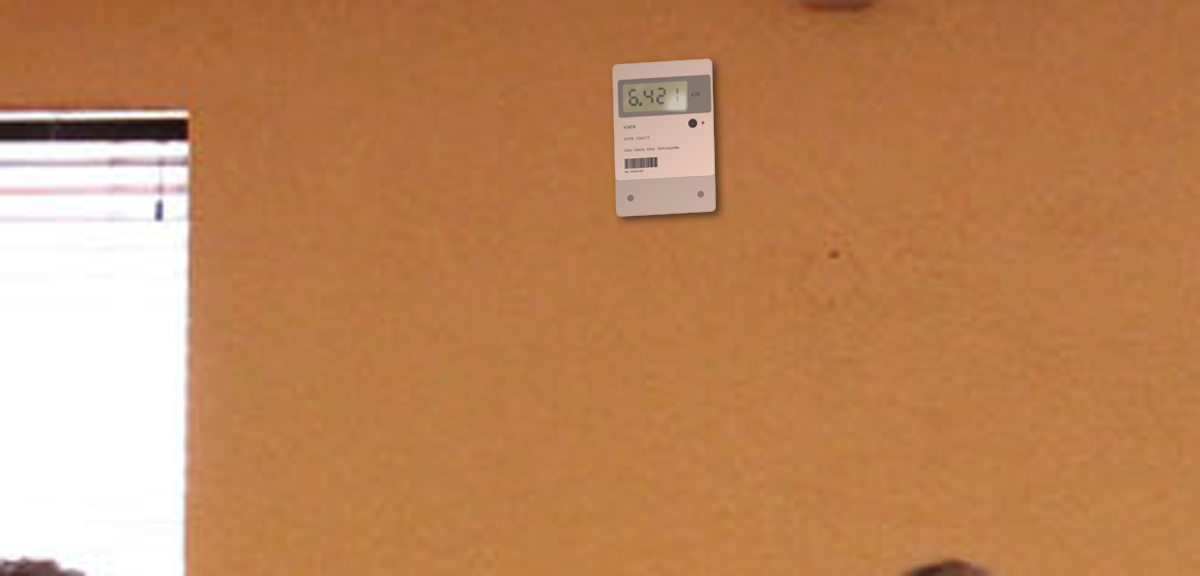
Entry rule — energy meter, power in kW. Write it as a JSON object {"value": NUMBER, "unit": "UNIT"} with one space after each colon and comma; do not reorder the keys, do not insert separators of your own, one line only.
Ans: {"value": 6.421, "unit": "kW"}
